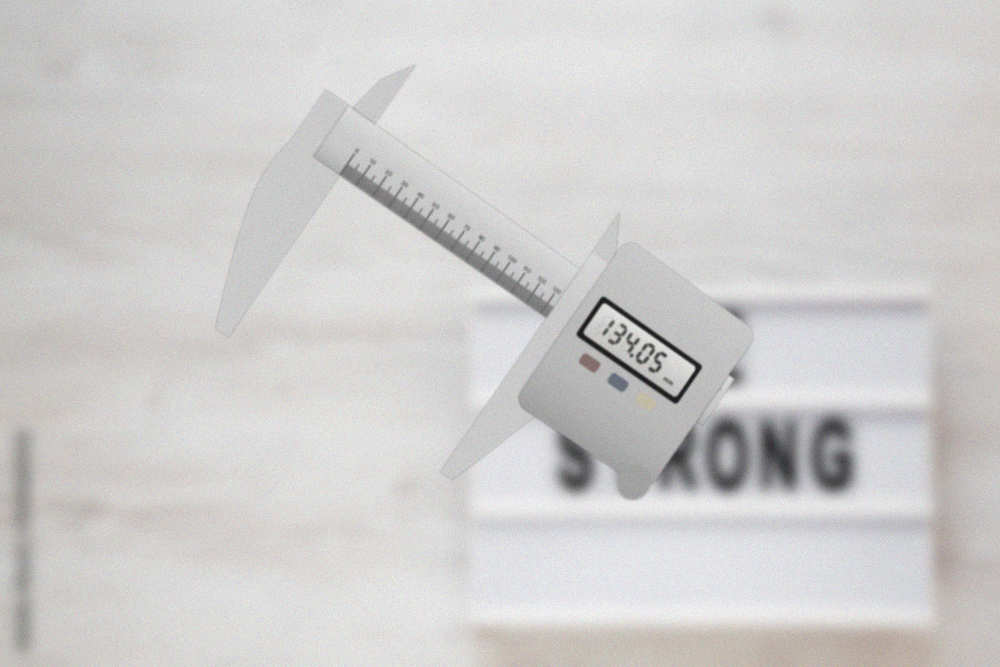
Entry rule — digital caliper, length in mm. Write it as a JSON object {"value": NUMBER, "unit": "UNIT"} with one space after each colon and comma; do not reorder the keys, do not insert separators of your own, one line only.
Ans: {"value": 134.05, "unit": "mm"}
